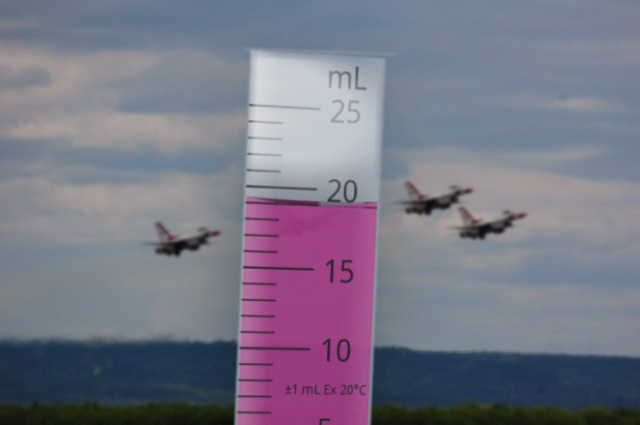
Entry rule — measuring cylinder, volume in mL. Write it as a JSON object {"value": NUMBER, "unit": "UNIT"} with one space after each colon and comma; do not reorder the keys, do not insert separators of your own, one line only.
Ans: {"value": 19, "unit": "mL"}
